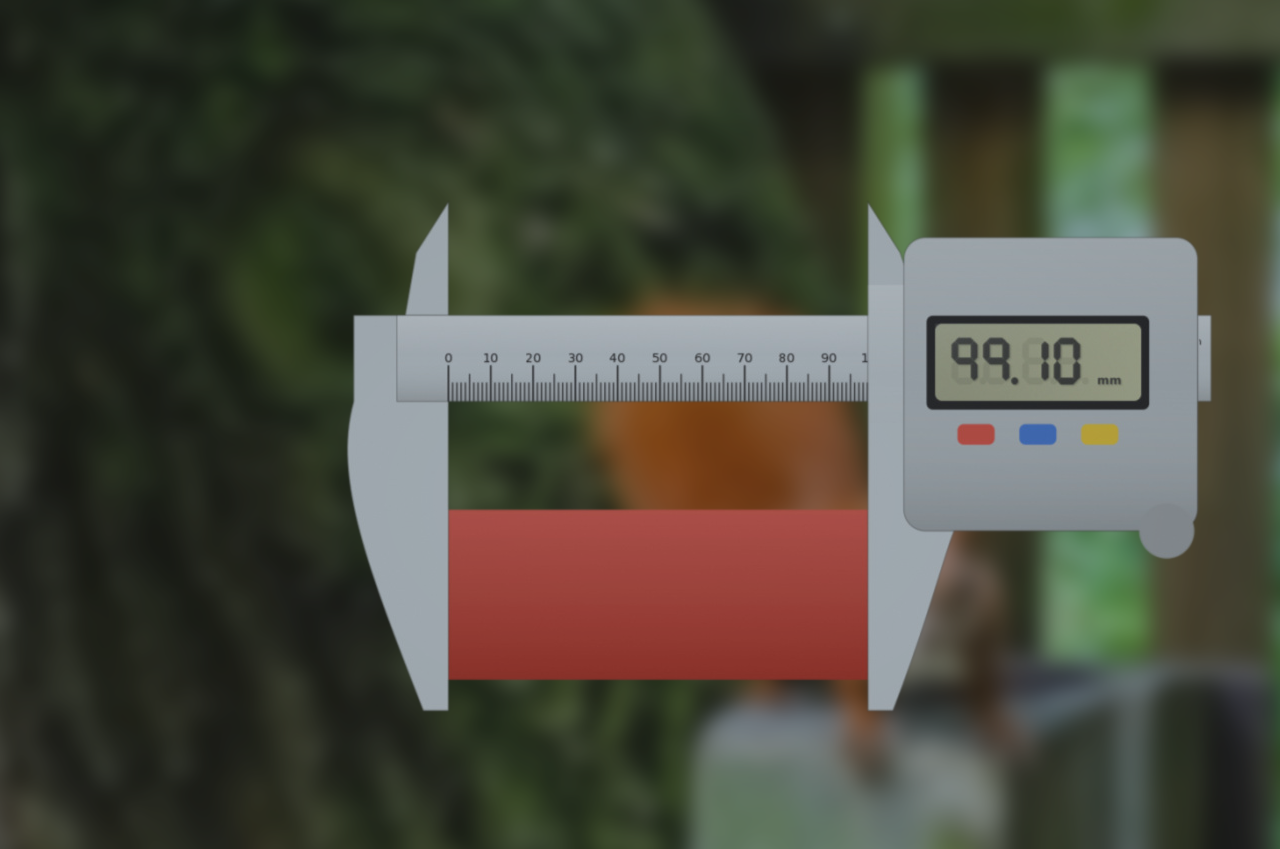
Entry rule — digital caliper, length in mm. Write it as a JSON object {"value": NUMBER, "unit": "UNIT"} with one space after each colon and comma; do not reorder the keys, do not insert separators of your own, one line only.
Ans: {"value": 99.10, "unit": "mm"}
